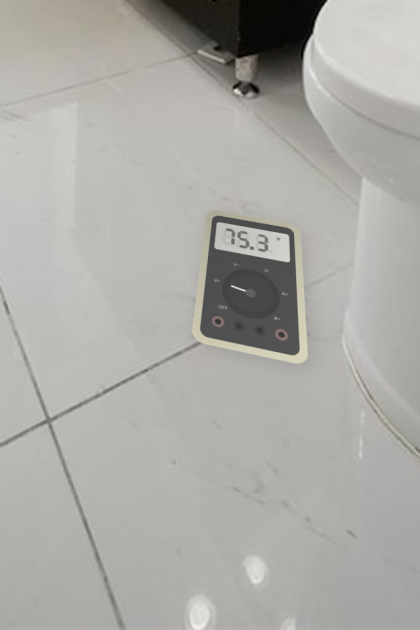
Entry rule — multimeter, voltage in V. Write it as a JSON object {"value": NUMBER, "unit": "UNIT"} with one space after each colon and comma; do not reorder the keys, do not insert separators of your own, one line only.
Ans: {"value": 75.3, "unit": "V"}
